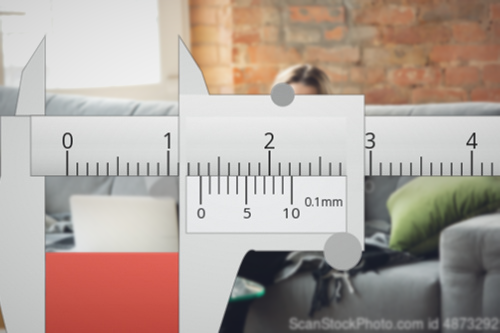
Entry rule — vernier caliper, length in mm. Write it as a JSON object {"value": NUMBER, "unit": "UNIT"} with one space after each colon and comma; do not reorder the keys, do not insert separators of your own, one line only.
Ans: {"value": 13.2, "unit": "mm"}
